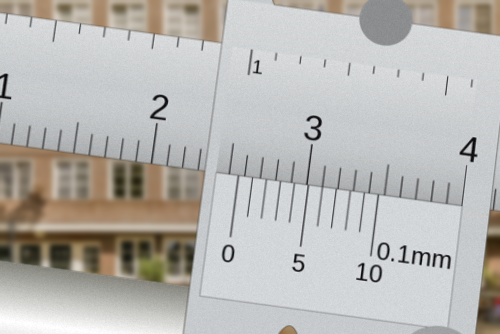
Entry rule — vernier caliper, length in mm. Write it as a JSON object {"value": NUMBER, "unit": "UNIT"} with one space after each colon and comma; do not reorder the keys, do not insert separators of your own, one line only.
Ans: {"value": 25.6, "unit": "mm"}
